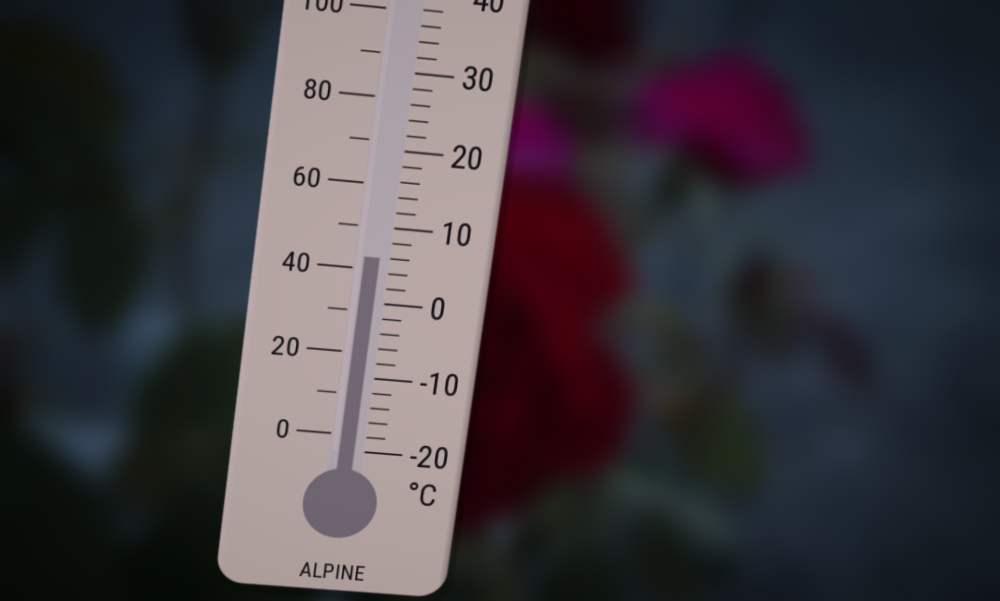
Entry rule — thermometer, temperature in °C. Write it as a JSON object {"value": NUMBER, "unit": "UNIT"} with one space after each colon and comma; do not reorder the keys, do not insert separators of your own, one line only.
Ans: {"value": 6, "unit": "°C"}
